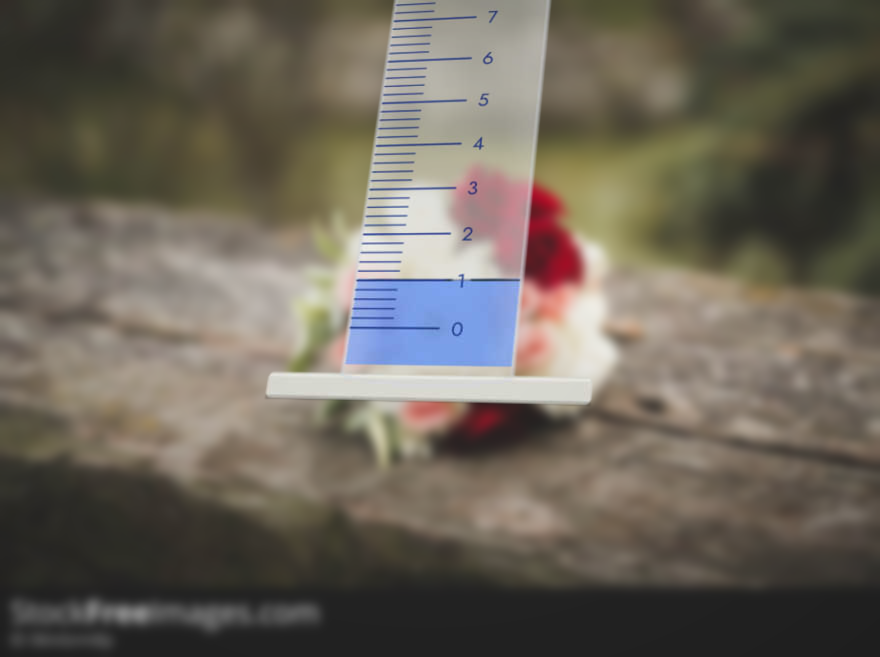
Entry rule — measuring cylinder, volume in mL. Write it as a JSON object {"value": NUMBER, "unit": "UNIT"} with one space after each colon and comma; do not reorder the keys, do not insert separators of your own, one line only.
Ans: {"value": 1, "unit": "mL"}
